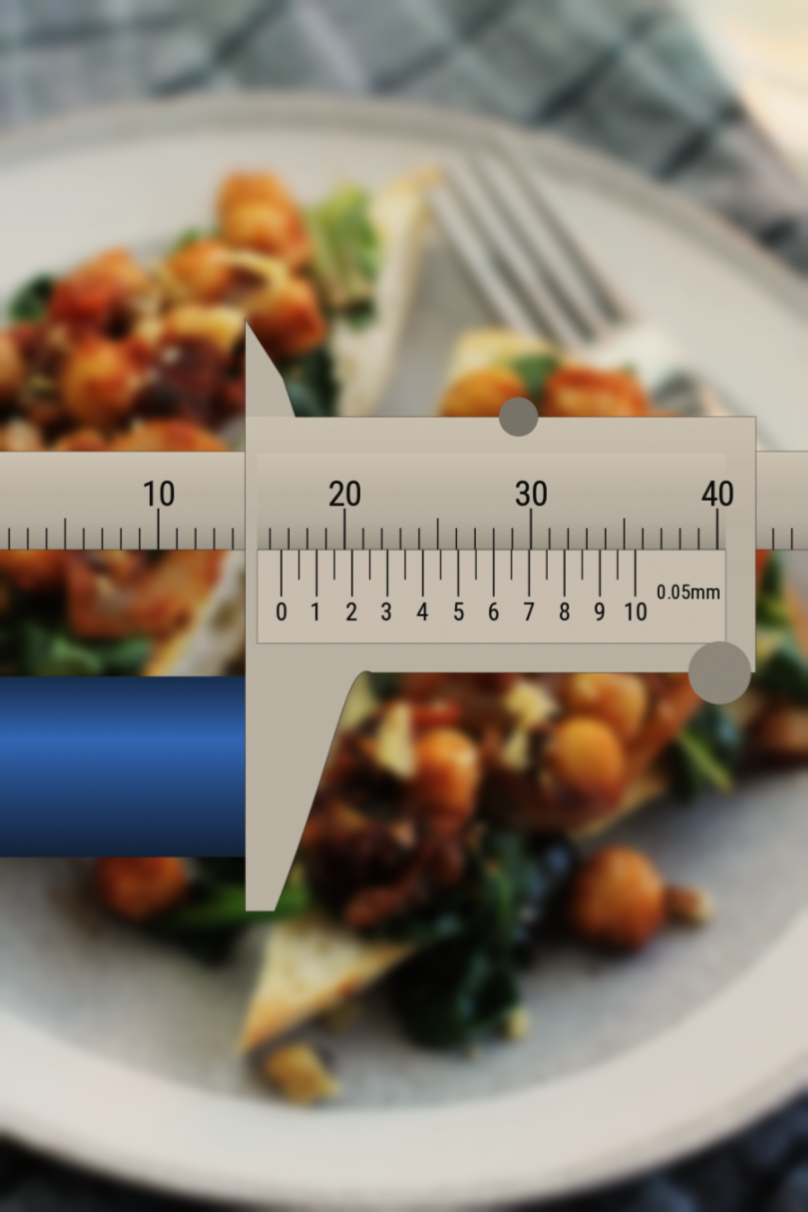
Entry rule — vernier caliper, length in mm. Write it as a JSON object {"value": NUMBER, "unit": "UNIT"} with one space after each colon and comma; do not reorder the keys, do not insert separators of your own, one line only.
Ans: {"value": 16.6, "unit": "mm"}
